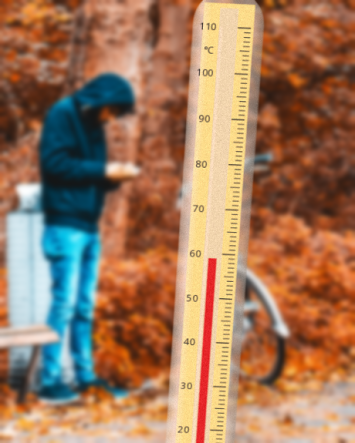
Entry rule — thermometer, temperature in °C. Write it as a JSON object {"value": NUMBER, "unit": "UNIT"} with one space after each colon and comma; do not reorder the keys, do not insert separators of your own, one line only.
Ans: {"value": 59, "unit": "°C"}
